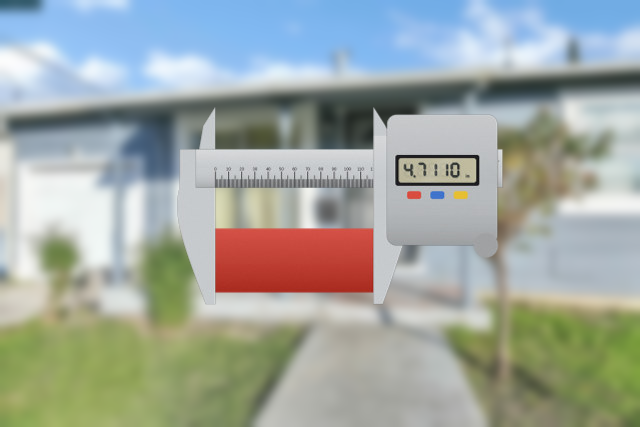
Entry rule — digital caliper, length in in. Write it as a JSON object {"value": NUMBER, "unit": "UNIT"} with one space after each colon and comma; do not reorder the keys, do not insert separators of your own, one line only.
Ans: {"value": 4.7110, "unit": "in"}
